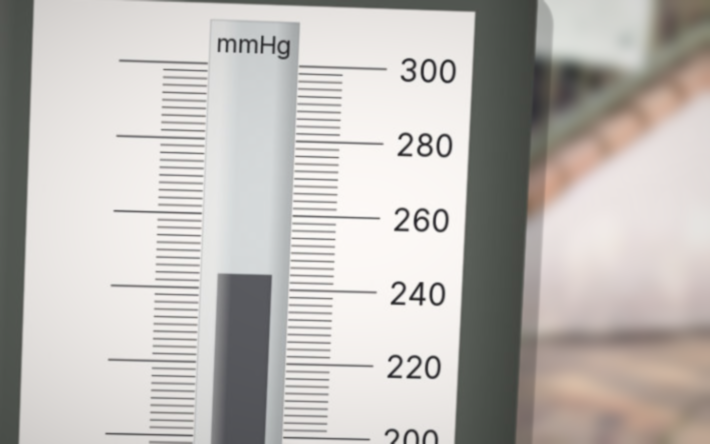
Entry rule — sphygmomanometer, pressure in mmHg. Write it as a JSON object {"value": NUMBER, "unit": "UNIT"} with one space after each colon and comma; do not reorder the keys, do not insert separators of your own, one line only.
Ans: {"value": 244, "unit": "mmHg"}
